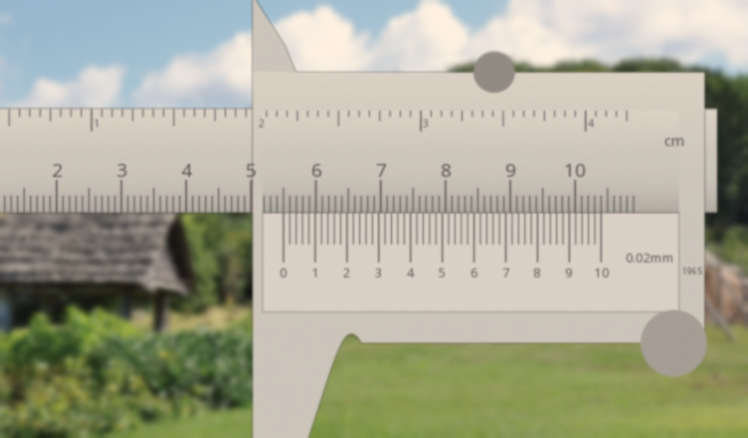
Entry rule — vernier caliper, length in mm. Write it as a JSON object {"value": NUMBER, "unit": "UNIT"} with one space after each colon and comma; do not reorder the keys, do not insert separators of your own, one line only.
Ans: {"value": 55.0, "unit": "mm"}
